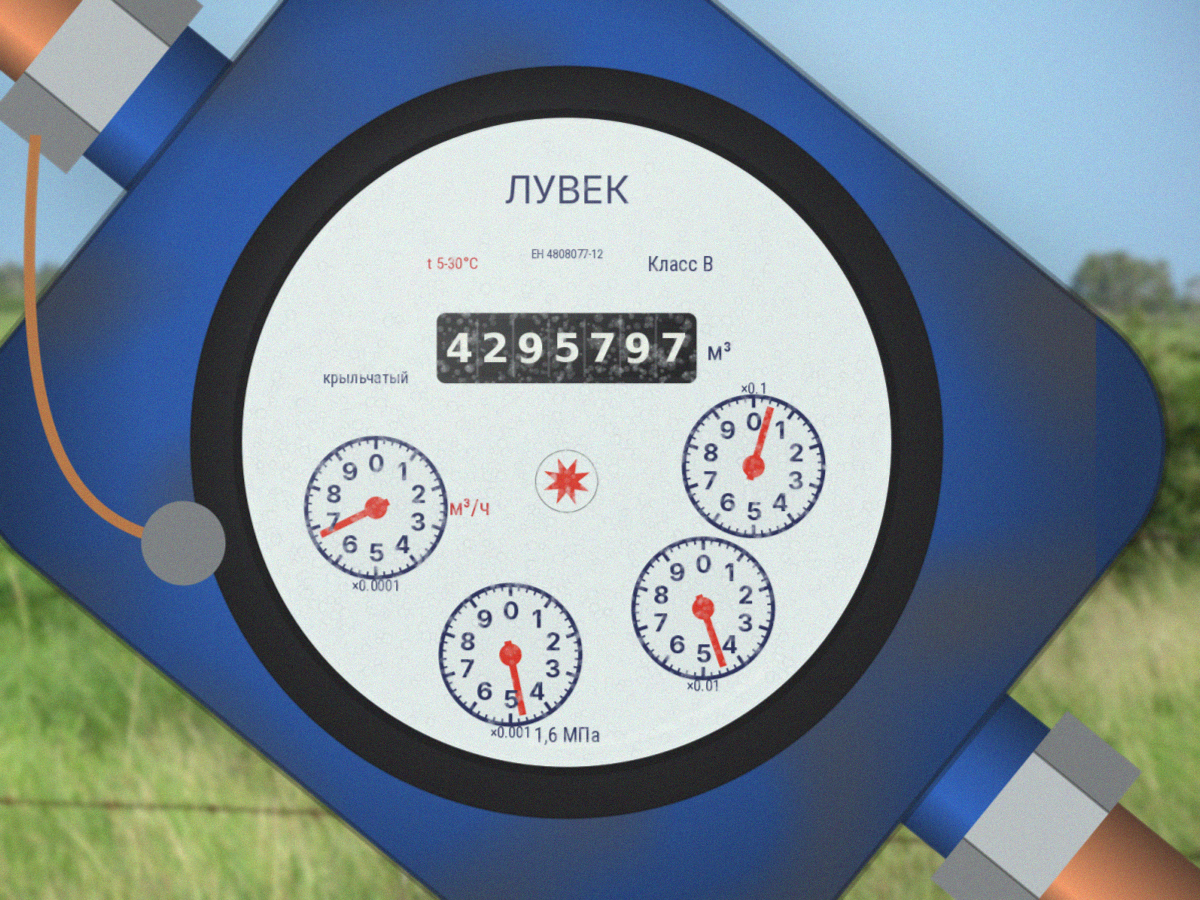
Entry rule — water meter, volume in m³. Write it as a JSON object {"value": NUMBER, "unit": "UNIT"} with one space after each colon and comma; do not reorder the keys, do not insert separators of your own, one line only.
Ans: {"value": 4295797.0446, "unit": "m³"}
